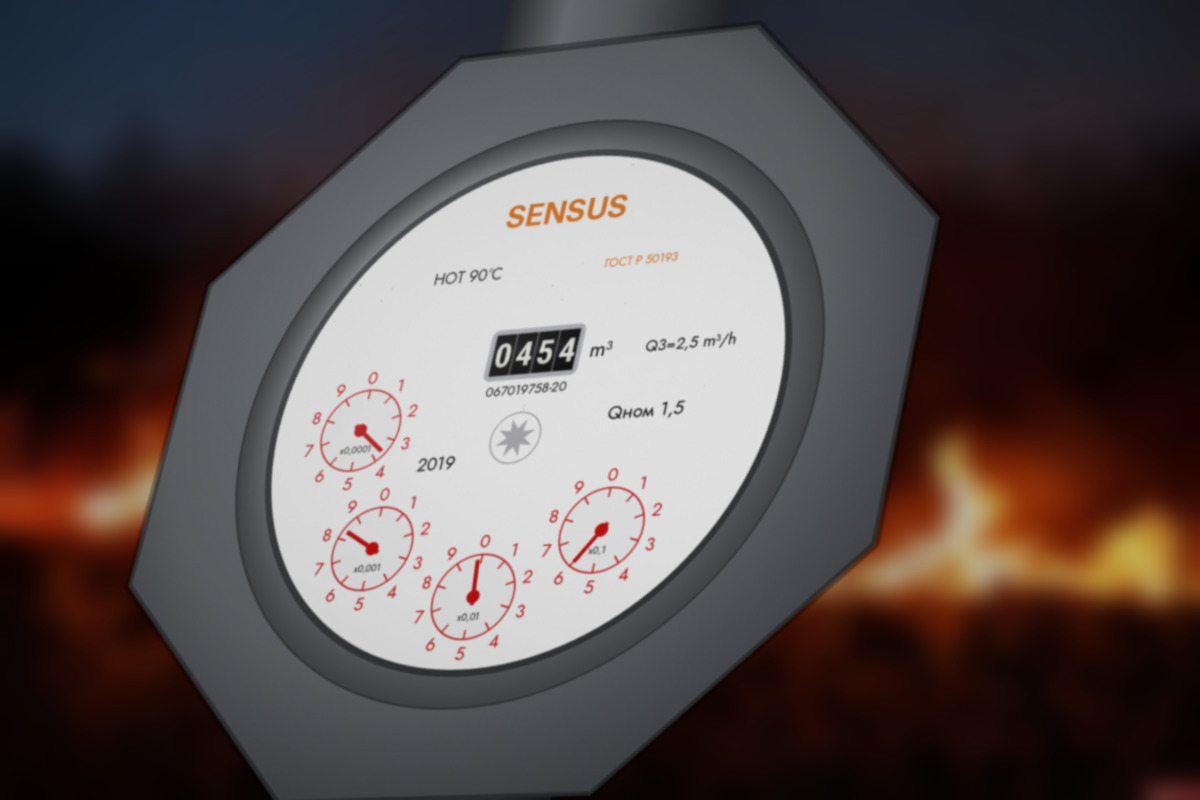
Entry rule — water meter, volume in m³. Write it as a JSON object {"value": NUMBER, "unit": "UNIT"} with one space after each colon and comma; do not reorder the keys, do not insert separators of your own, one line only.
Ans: {"value": 454.5983, "unit": "m³"}
